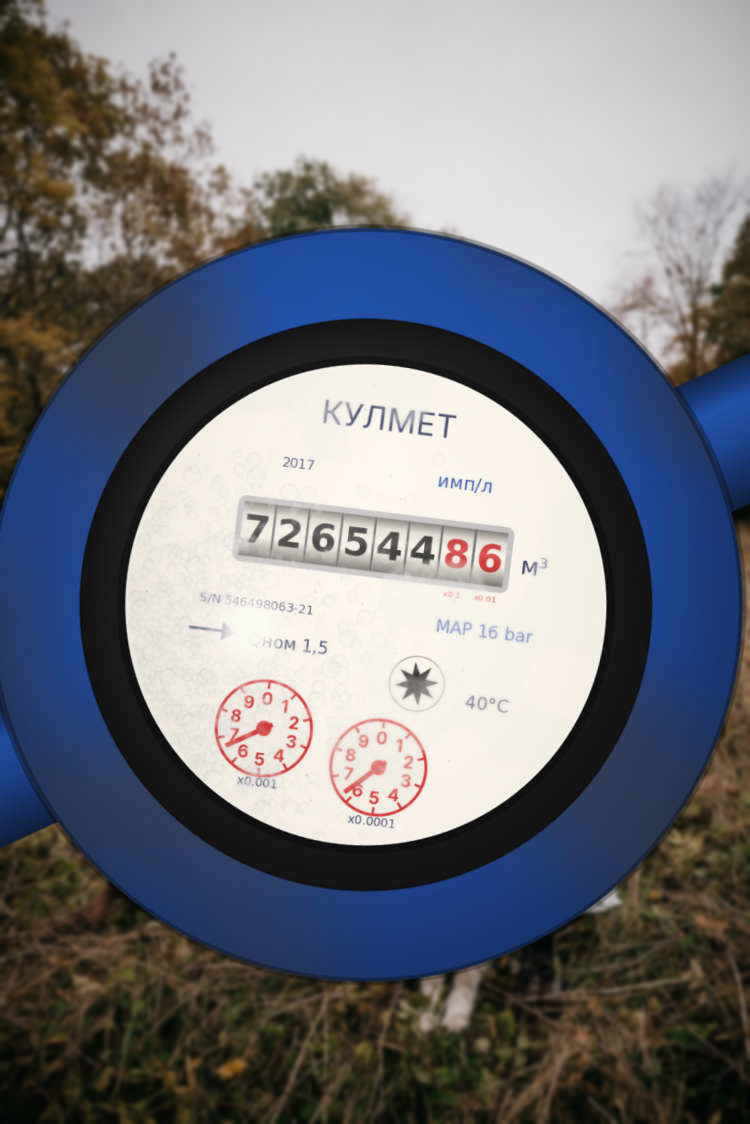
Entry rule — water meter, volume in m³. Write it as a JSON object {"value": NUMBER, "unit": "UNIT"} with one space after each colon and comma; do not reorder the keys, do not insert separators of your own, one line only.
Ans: {"value": 726544.8666, "unit": "m³"}
